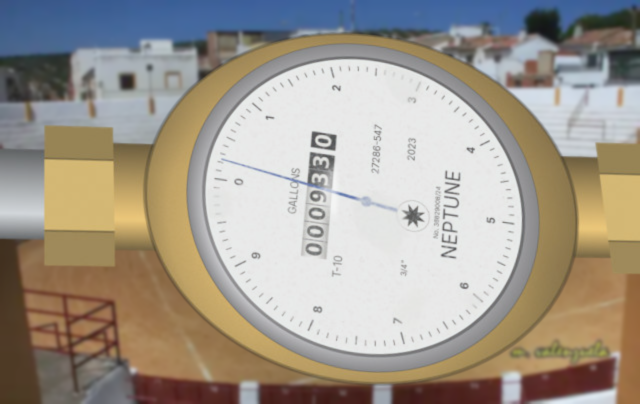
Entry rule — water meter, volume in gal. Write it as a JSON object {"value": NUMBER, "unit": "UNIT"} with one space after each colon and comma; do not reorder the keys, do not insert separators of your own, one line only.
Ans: {"value": 9330.2, "unit": "gal"}
